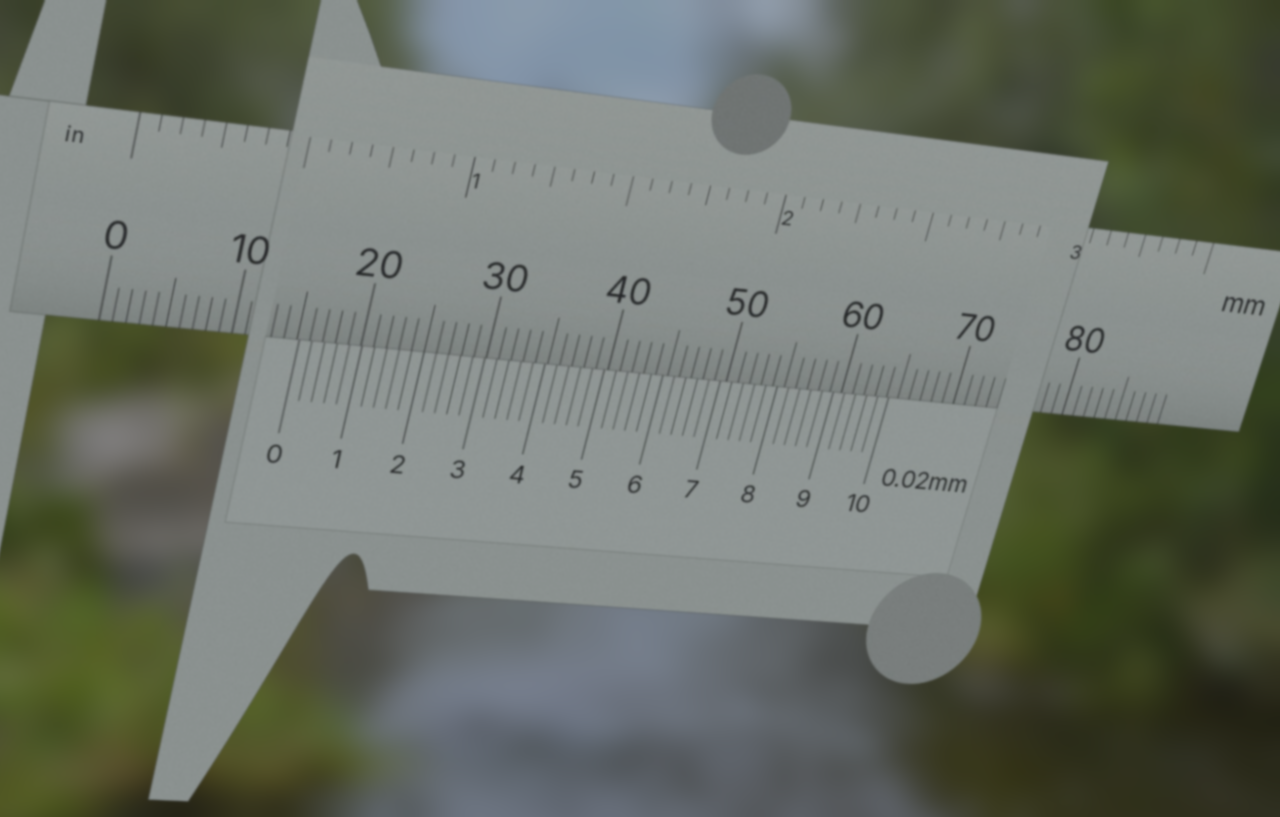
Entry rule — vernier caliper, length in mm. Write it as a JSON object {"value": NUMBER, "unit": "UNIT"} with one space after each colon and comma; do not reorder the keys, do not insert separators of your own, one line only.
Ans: {"value": 15.2, "unit": "mm"}
